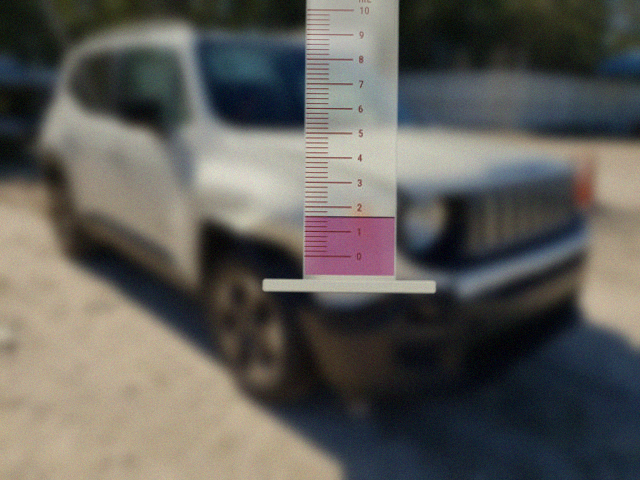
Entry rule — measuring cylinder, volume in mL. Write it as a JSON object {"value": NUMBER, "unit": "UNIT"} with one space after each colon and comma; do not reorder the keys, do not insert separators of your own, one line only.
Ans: {"value": 1.6, "unit": "mL"}
